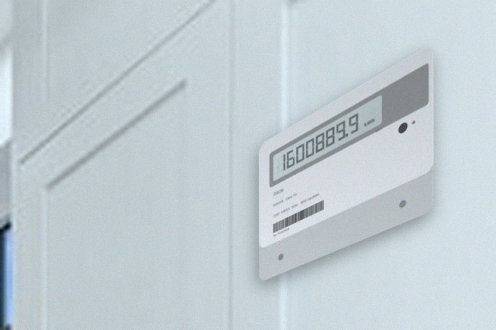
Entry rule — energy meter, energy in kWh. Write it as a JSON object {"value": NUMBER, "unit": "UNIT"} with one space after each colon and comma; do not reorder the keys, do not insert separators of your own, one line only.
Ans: {"value": 1600889.9, "unit": "kWh"}
